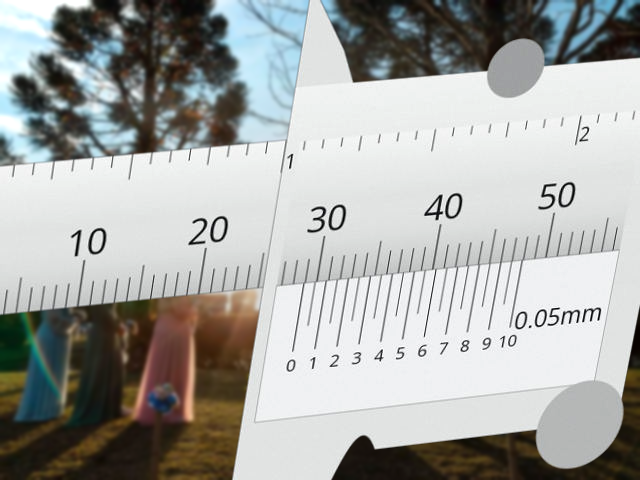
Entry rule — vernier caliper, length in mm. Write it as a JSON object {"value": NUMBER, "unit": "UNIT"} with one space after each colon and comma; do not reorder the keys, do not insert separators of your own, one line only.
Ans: {"value": 28.9, "unit": "mm"}
